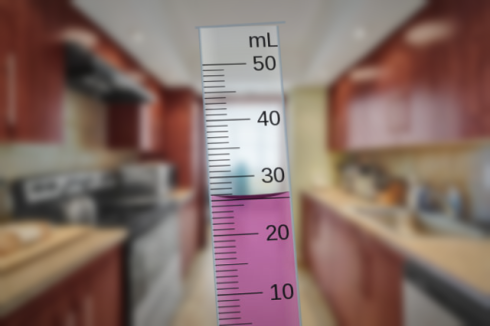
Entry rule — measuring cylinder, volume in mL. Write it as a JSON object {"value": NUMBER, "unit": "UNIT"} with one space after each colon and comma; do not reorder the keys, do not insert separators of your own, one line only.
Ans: {"value": 26, "unit": "mL"}
